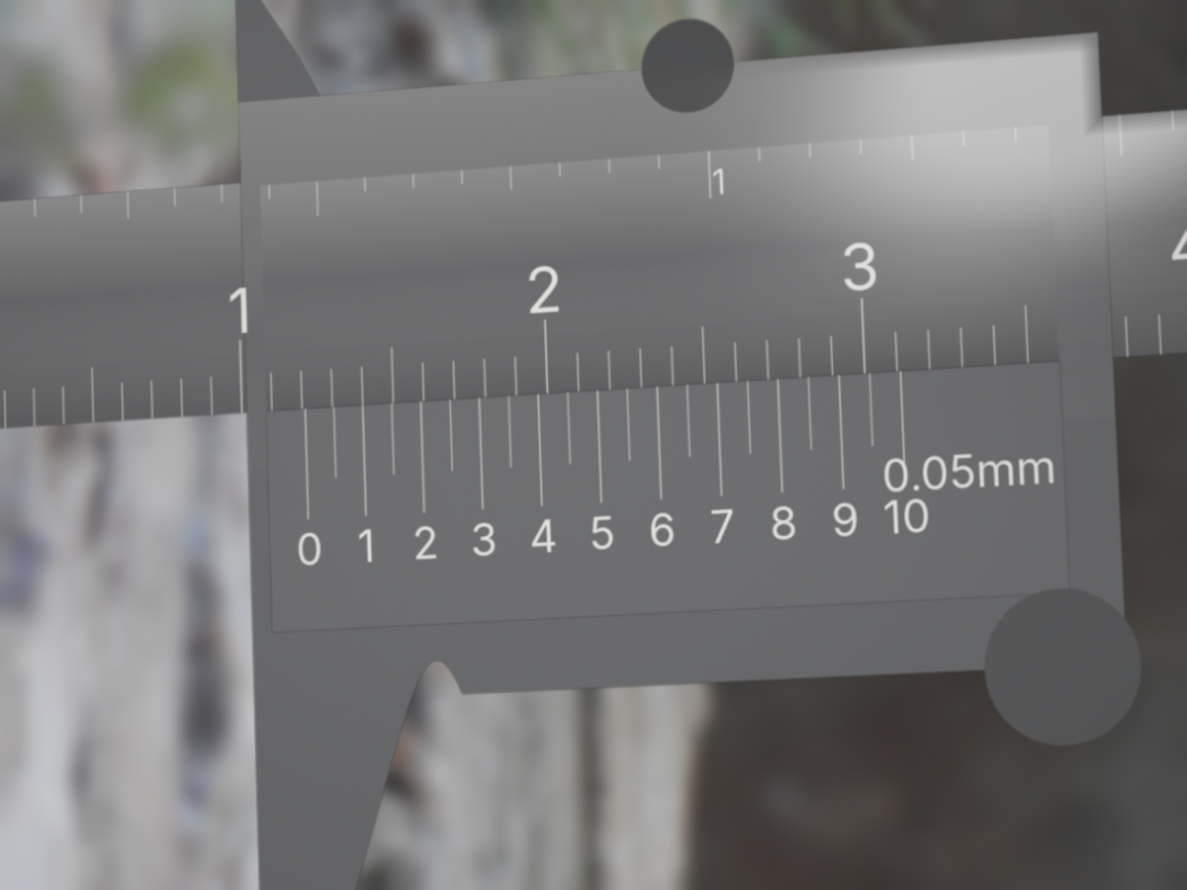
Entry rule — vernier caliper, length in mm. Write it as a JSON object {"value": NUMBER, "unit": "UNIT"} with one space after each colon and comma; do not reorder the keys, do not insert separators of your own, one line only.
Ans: {"value": 12.10, "unit": "mm"}
